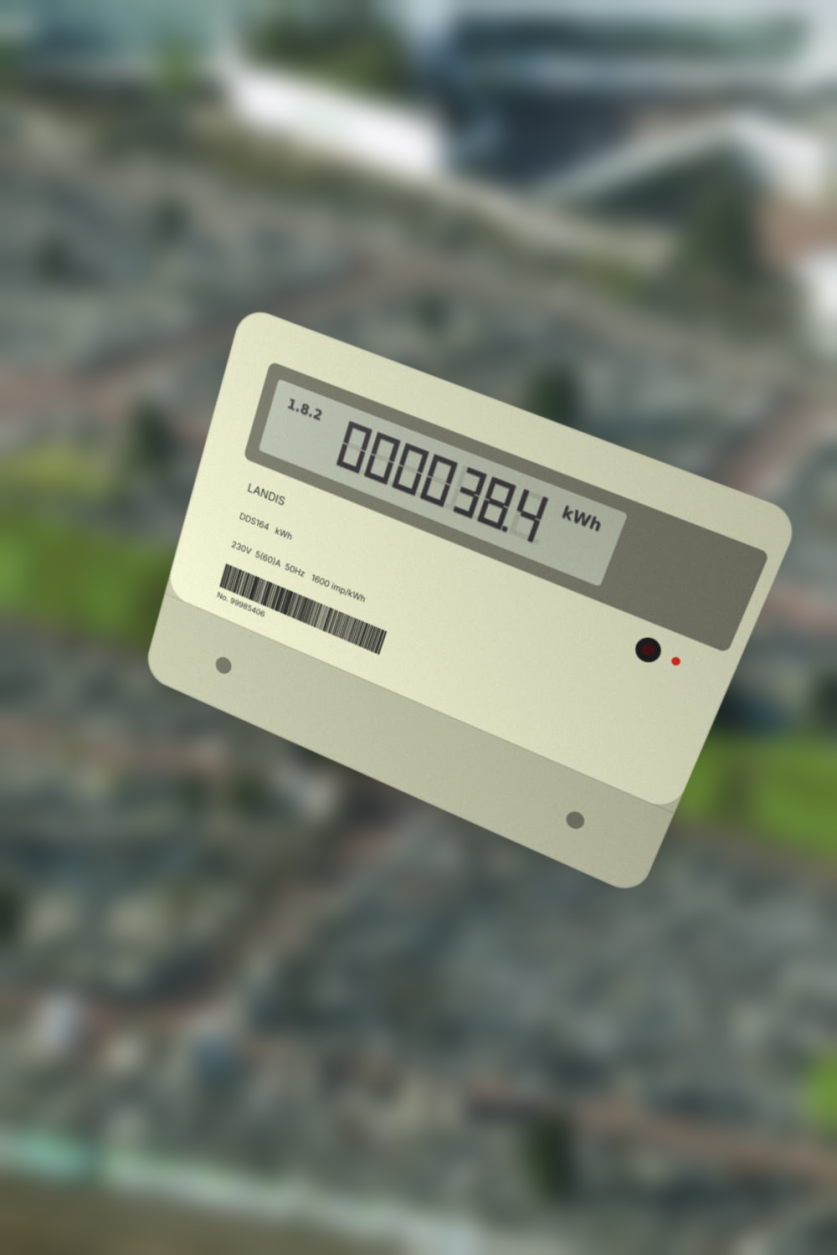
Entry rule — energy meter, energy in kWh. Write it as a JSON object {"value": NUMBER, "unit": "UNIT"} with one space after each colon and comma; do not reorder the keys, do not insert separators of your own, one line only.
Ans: {"value": 38.4, "unit": "kWh"}
